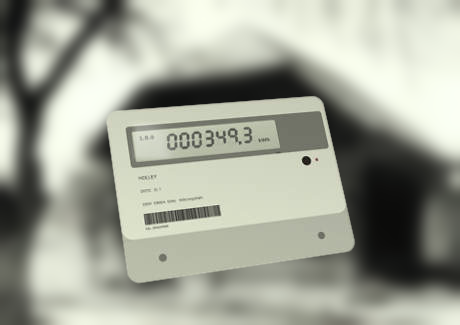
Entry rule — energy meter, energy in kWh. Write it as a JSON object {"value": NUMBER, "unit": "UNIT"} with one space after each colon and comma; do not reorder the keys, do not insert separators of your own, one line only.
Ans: {"value": 349.3, "unit": "kWh"}
